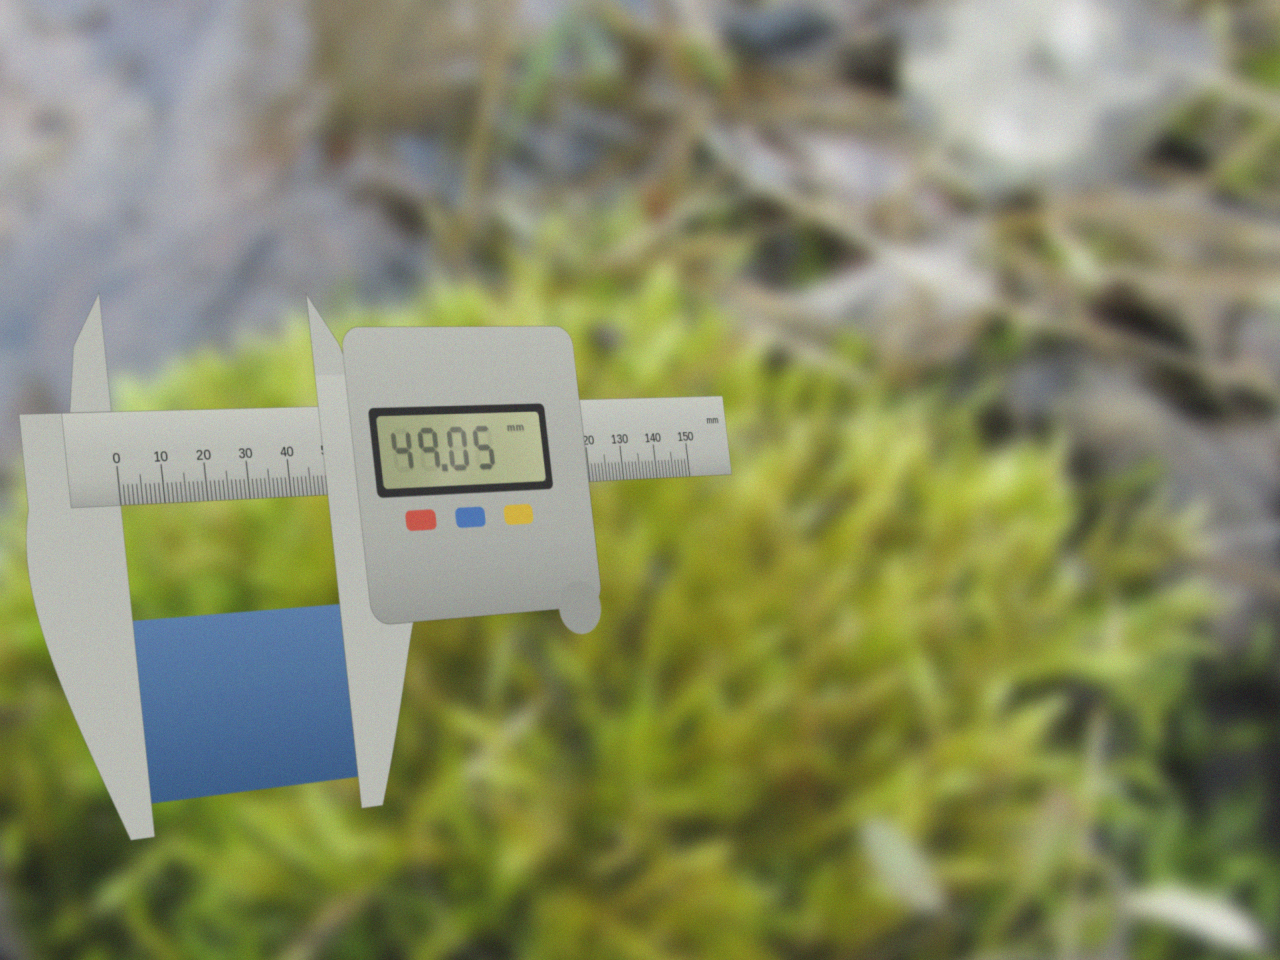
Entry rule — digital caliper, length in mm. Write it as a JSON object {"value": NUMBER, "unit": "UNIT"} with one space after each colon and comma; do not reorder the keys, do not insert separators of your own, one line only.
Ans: {"value": 49.05, "unit": "mm"}
